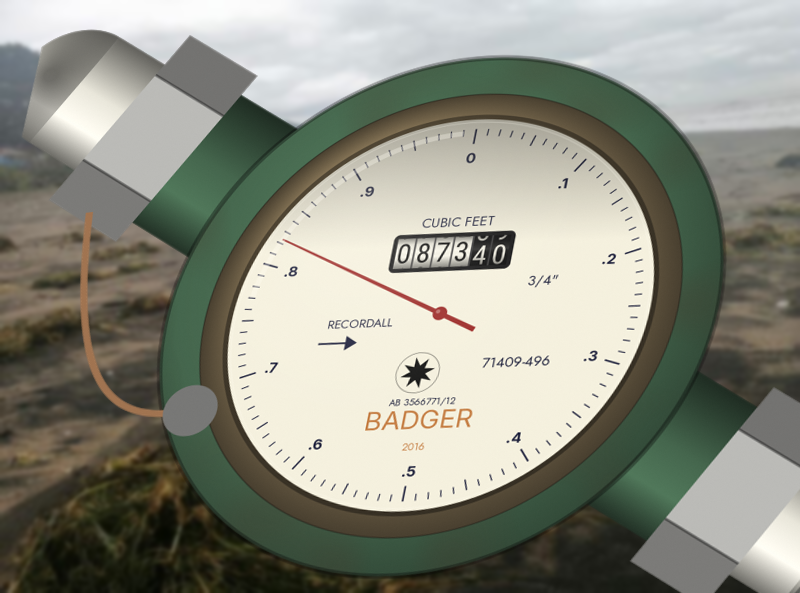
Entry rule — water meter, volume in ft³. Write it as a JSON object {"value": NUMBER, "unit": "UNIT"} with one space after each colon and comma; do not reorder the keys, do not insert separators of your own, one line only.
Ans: {"value": 87339.82, "unit": "ft³"}
